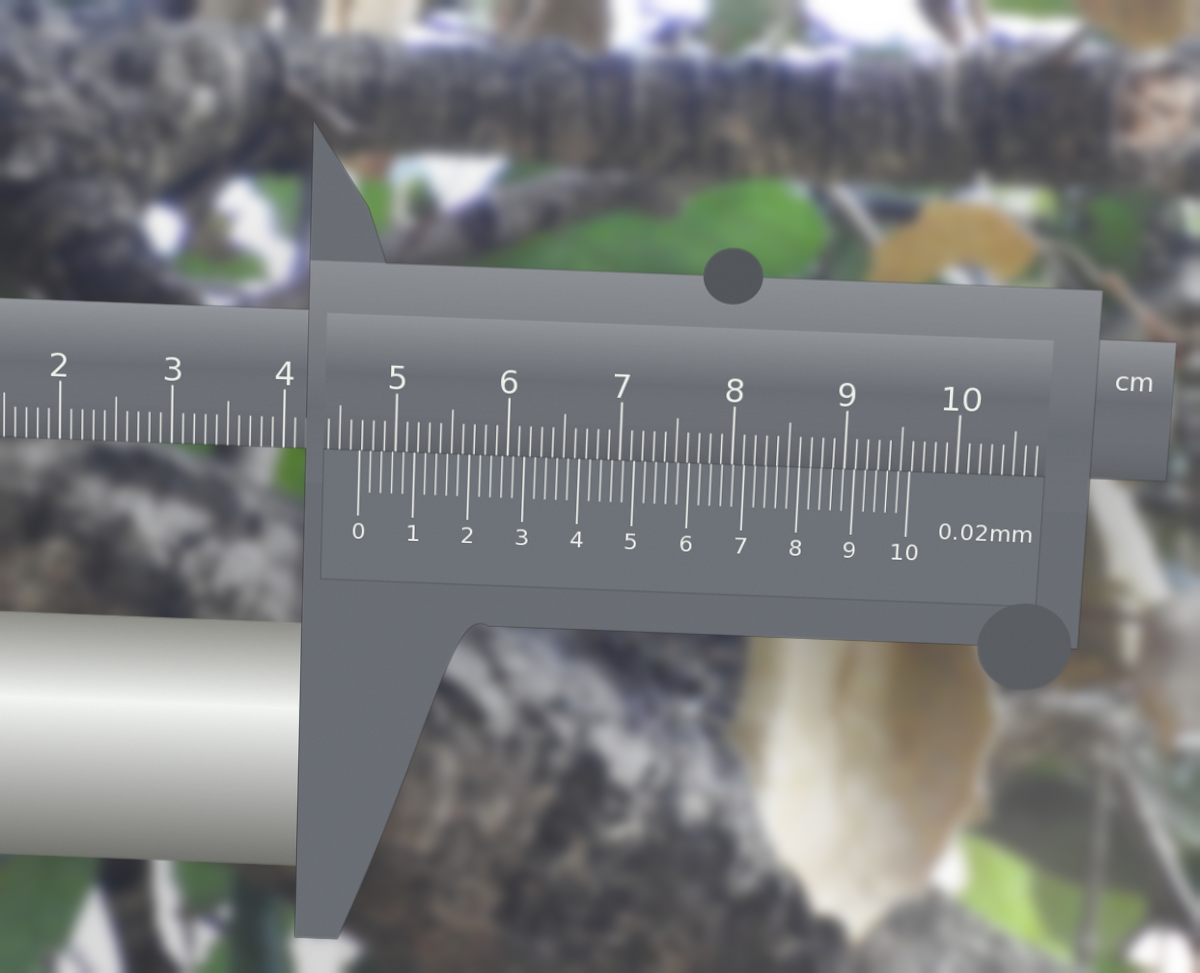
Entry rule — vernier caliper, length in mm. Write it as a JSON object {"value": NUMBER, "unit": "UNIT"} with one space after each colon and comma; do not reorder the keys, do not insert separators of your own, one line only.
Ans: {"value": 46.8, "unit": "mm"}
